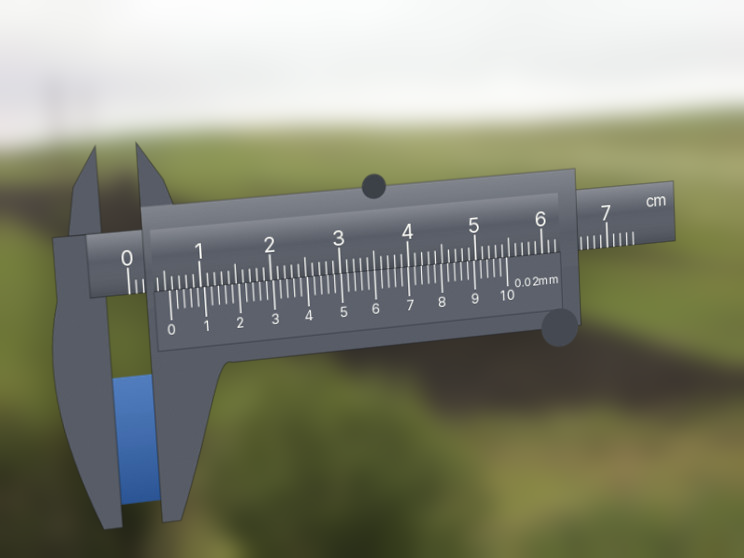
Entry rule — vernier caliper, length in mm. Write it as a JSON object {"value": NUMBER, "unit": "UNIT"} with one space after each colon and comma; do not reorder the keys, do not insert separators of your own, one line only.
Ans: {"value": 5.6, "unit": "mm"}
